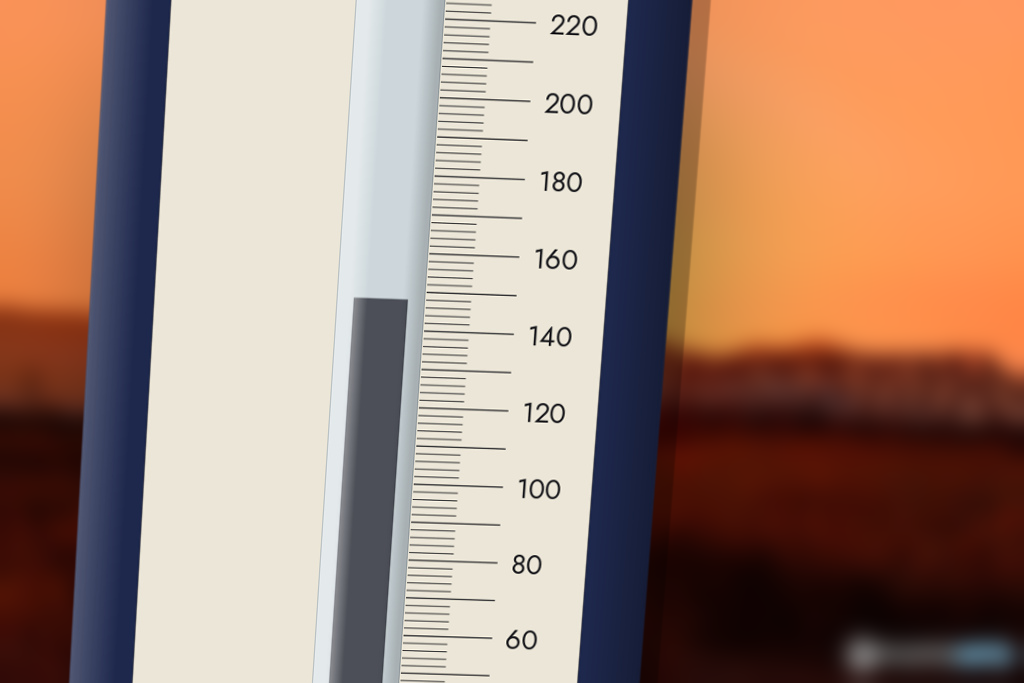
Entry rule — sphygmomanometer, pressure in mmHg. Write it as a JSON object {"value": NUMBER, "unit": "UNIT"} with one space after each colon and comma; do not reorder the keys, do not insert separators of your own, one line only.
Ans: {"value": 148, "unit": "mmHg"}
